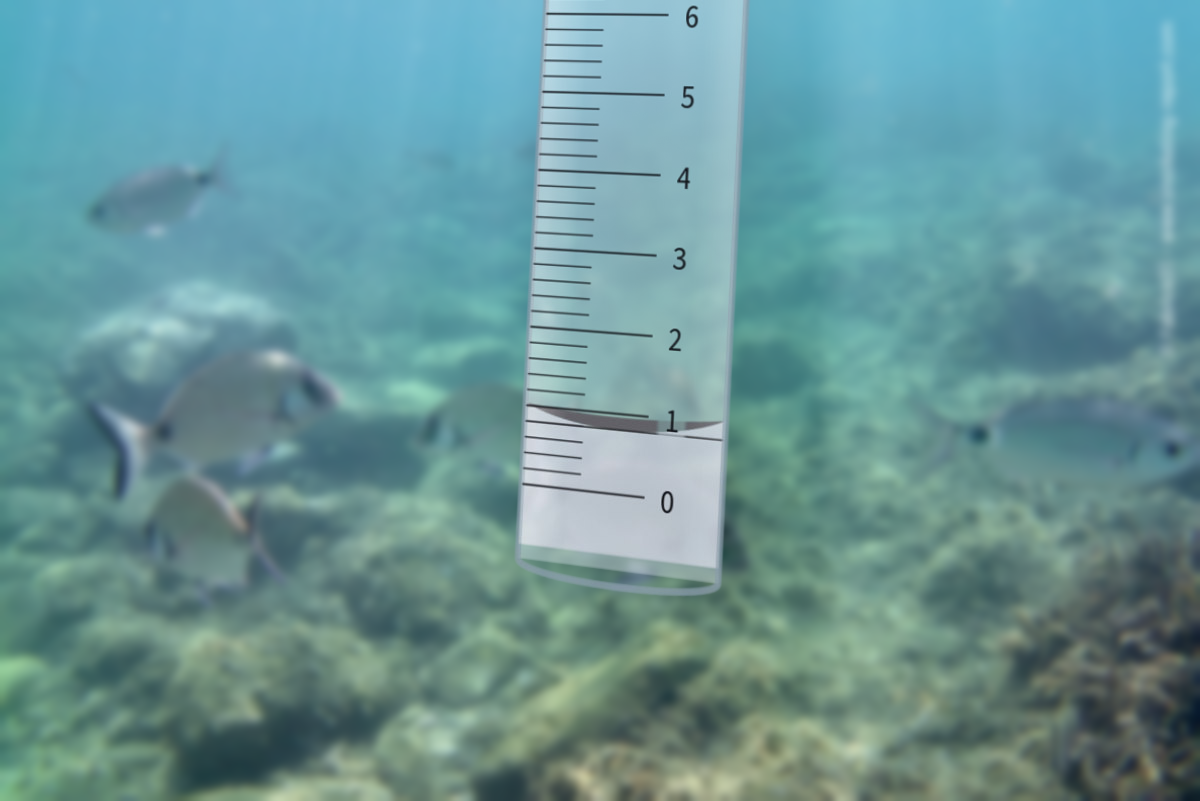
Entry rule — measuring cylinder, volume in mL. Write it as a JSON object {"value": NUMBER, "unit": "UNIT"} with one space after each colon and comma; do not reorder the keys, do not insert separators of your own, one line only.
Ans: {"value": 0.8, "unit": "mL"}
